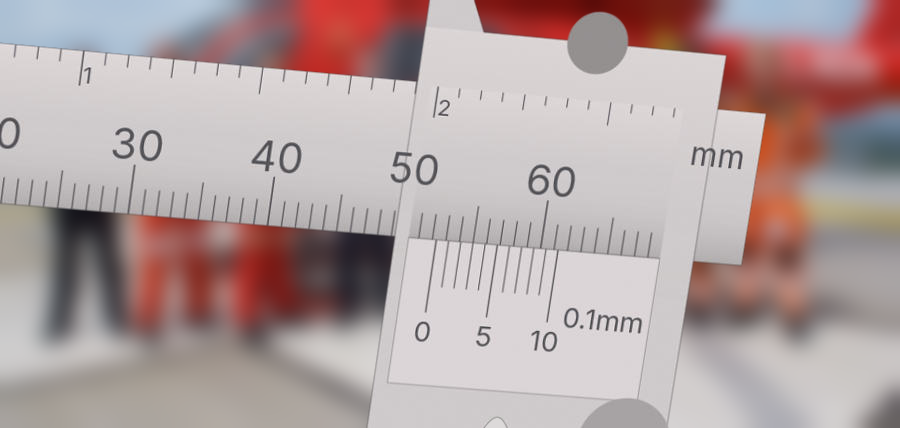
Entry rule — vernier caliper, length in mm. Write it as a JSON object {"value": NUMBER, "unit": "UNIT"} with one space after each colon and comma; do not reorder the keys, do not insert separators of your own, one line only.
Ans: {"value": 52.3, "unit": "mm"}
